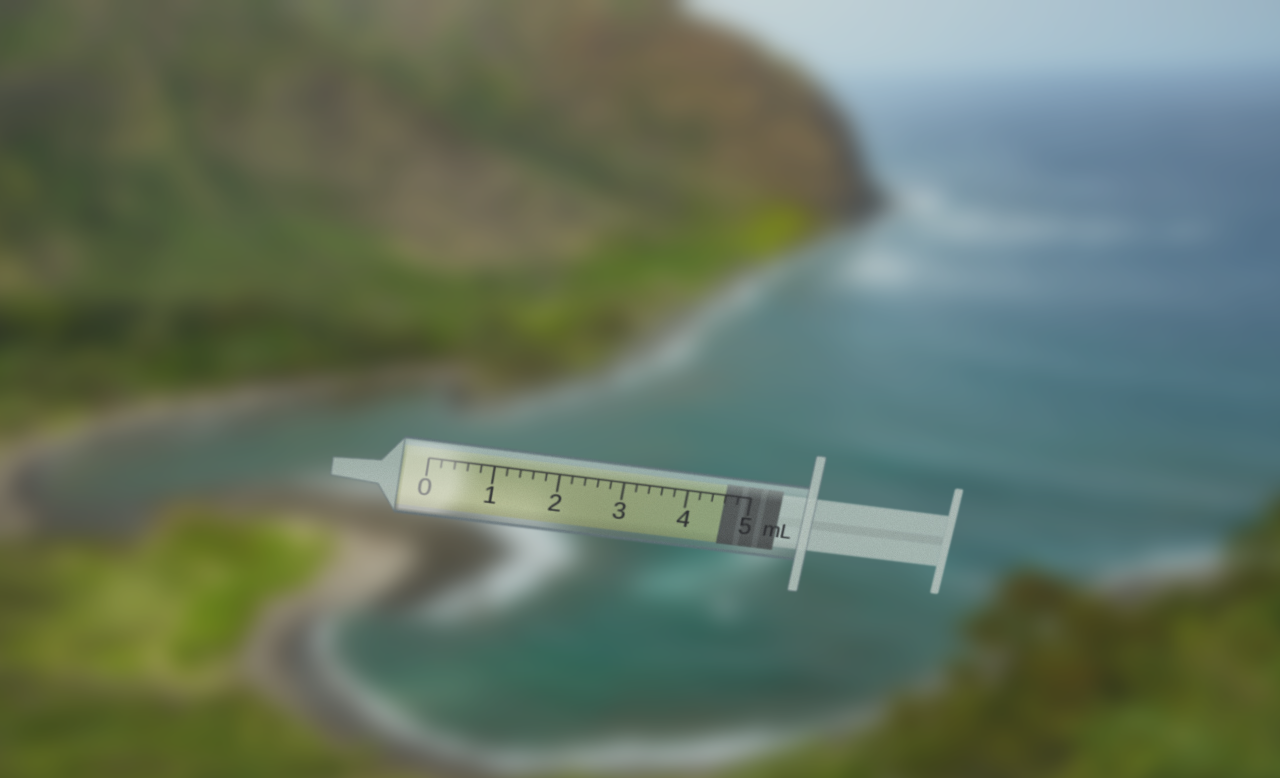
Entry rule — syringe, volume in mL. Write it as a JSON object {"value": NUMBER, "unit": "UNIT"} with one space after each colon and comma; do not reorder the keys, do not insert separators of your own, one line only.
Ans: {"value": 4.6, "unit": "mL"}
